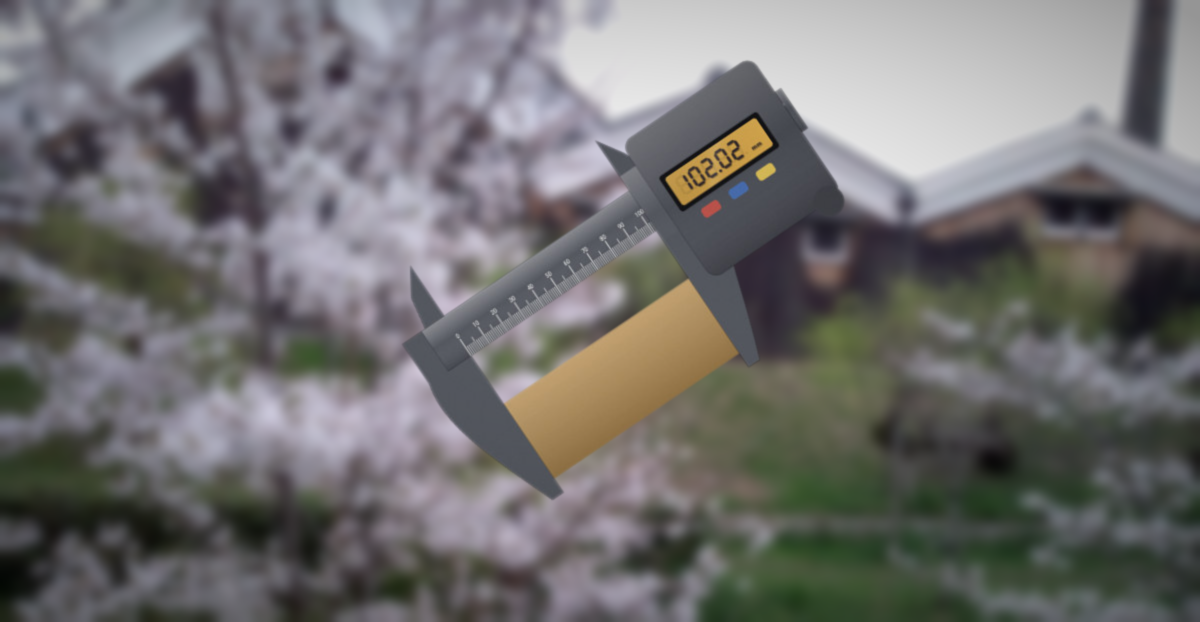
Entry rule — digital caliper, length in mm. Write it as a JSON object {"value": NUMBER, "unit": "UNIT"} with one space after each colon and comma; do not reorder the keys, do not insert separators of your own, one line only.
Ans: {"value": 102.02, "unit": "mm"}
